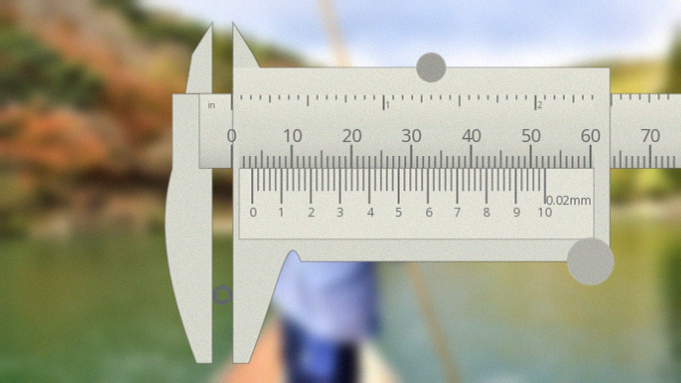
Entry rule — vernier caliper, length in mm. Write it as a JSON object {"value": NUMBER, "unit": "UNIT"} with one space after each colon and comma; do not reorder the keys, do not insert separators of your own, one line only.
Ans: {"value": 3.4, "unit": "mm"}
